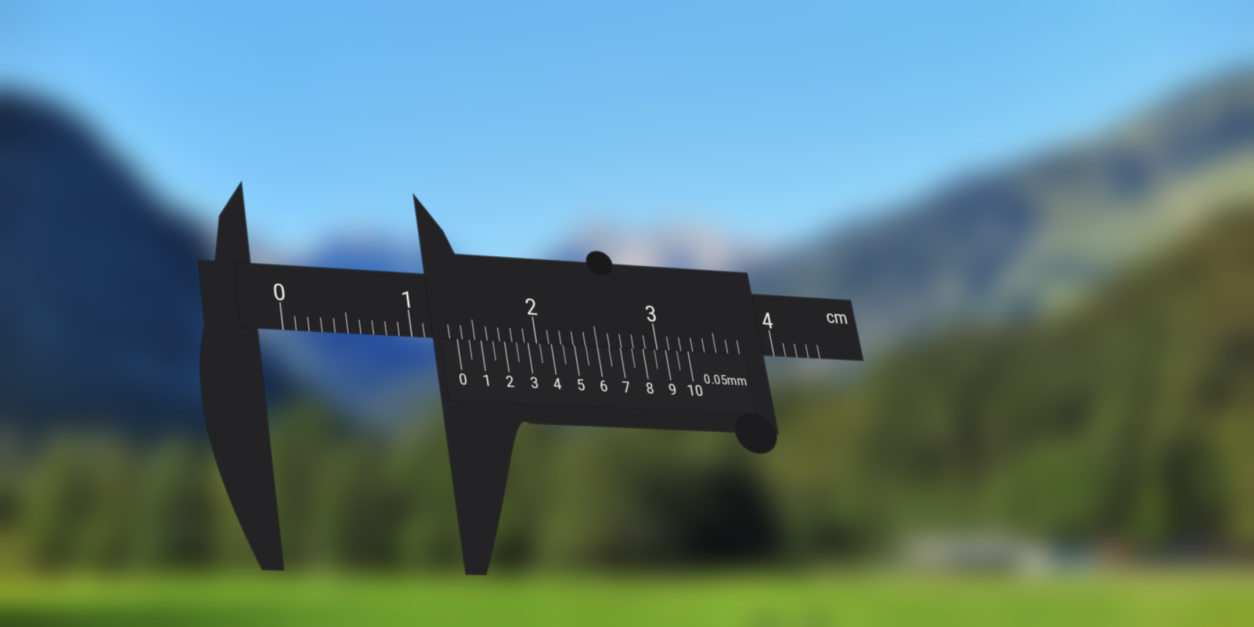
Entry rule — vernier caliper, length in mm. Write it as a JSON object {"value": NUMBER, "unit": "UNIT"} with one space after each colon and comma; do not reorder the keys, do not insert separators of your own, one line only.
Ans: {"value": 13.6, "unit": "mm"}
